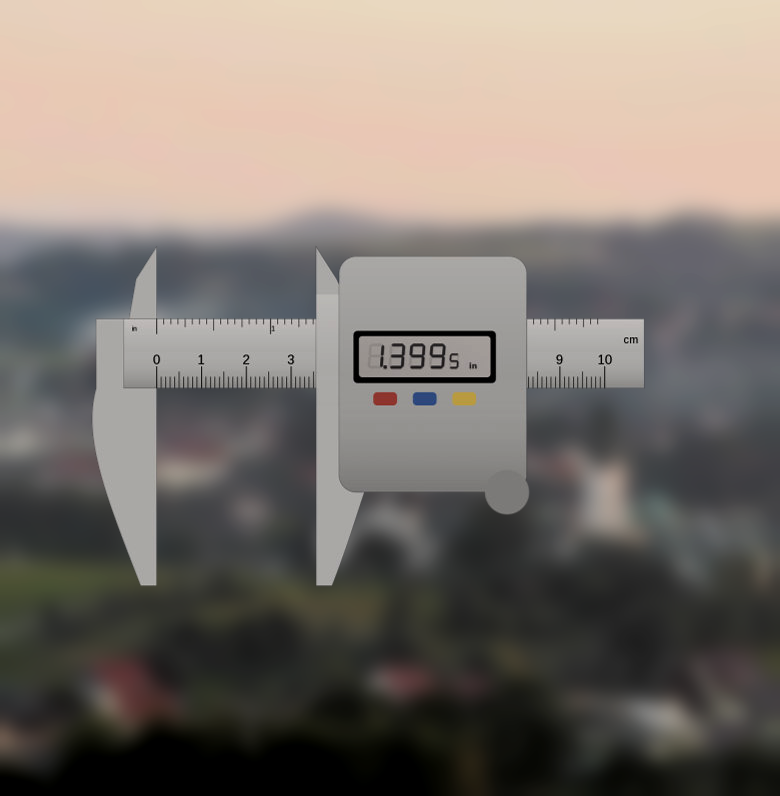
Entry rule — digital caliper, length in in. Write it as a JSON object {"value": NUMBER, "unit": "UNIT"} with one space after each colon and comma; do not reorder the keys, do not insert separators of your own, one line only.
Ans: {"value": 1.3995, "unit": "in"}
